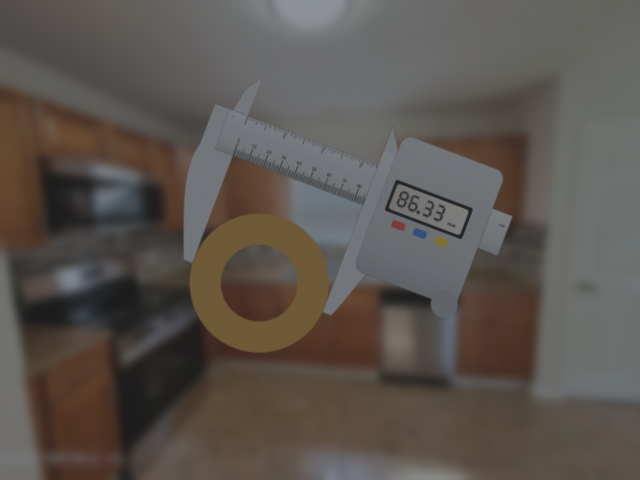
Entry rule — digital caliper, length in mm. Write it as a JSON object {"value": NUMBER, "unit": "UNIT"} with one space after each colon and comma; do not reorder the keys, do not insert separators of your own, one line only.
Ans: {"value": 86.33, "unit": "mm"}
